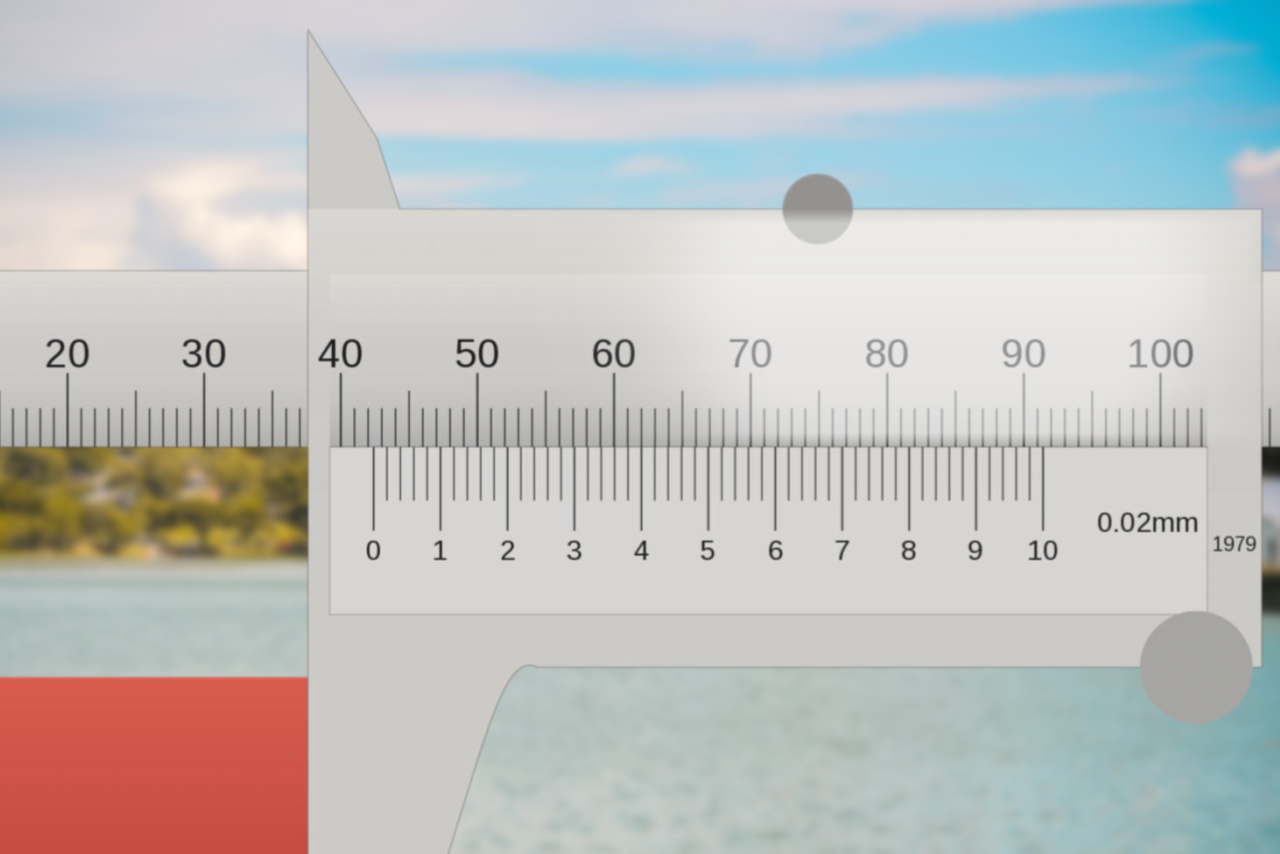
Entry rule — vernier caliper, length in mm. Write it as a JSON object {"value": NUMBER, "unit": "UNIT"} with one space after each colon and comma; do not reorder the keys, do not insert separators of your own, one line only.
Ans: {"value": 42.4, "unit": "mm"}
